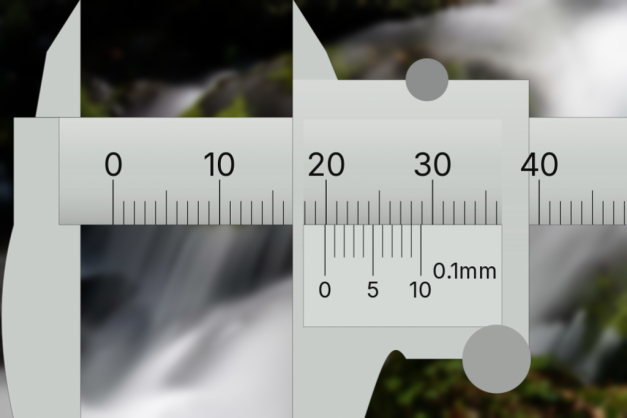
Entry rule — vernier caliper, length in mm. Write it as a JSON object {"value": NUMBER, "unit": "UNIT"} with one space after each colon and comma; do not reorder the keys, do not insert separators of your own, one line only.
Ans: {"value": 19.9, "unit": "mm"}
